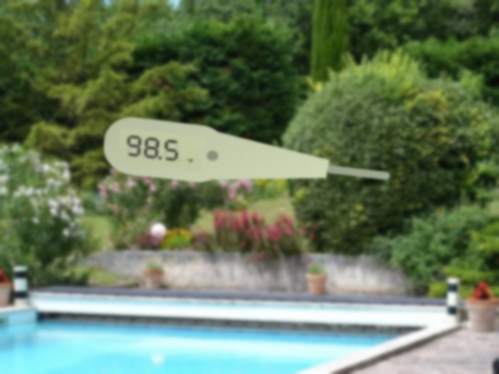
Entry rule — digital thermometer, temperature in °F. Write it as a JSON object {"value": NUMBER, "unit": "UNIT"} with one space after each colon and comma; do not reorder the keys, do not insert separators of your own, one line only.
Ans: {"value": 98.5, "unit": "°F"}
